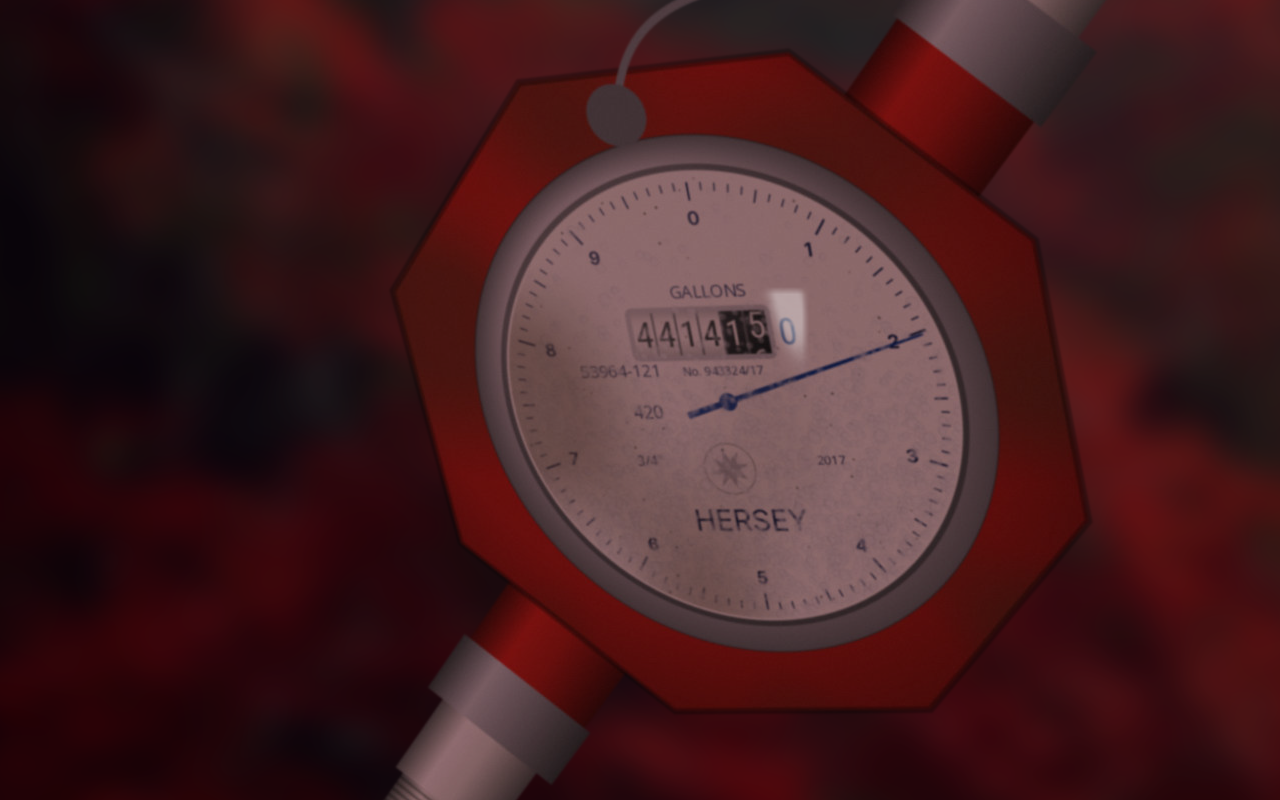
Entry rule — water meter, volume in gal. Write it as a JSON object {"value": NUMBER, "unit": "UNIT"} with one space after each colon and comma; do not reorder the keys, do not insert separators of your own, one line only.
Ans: {"value": 4414152.0, "unit": "gal"}
